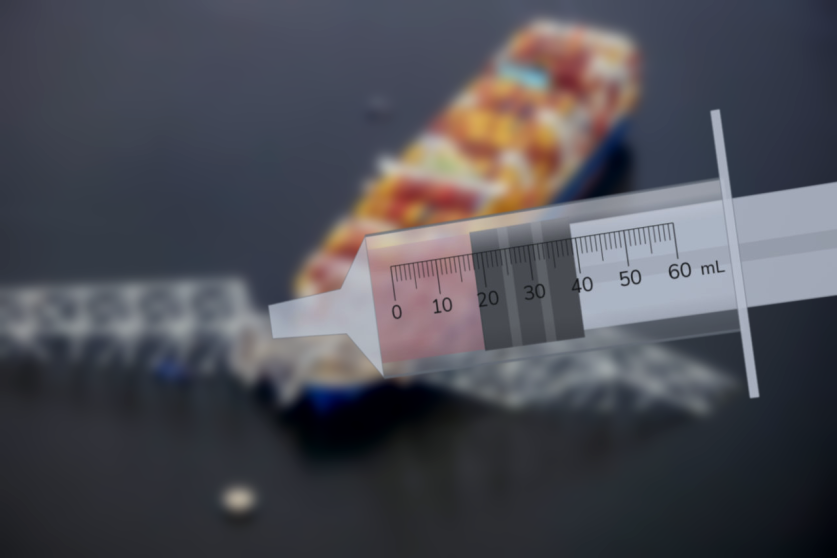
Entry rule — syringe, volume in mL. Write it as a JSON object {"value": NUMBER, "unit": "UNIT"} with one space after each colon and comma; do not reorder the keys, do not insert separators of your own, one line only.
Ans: {"value": 18, "unit": "mL"}
